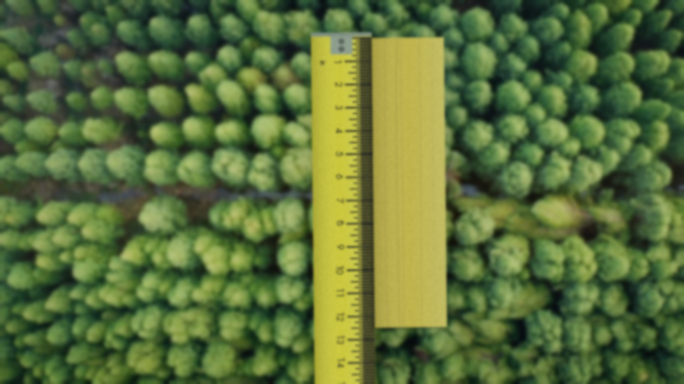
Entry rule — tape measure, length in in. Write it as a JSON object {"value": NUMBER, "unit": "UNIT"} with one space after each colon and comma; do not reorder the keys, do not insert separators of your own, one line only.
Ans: {"value": 12.5, "unit": "in"}
